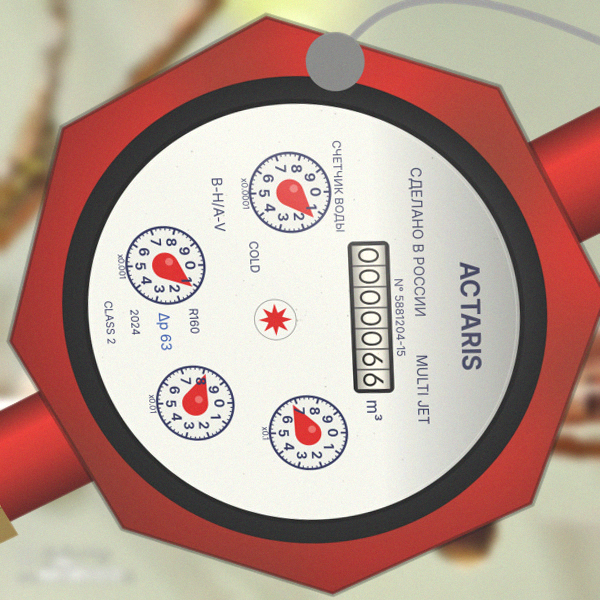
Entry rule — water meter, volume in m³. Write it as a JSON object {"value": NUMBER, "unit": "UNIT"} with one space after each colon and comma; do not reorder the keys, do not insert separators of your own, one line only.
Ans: {"value": 66.6811, "unit": "m³"}
